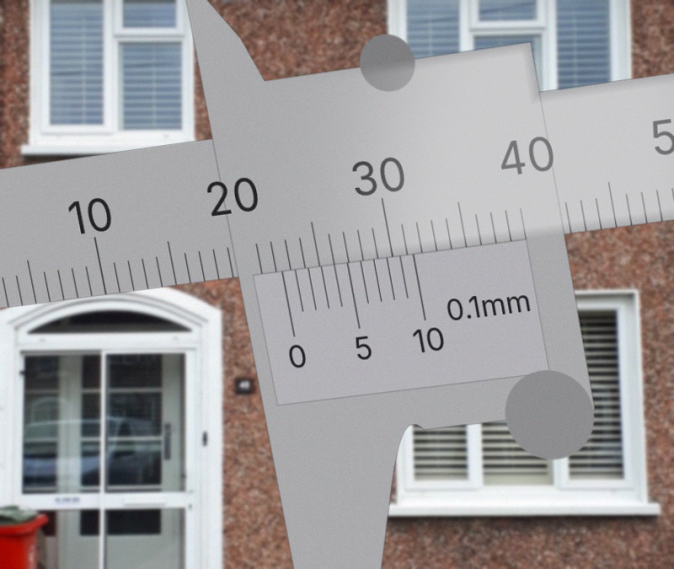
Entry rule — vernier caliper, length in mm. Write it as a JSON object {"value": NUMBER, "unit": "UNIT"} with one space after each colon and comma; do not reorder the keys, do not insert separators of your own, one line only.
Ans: {"value": 22.4, "unit": "mm"}
